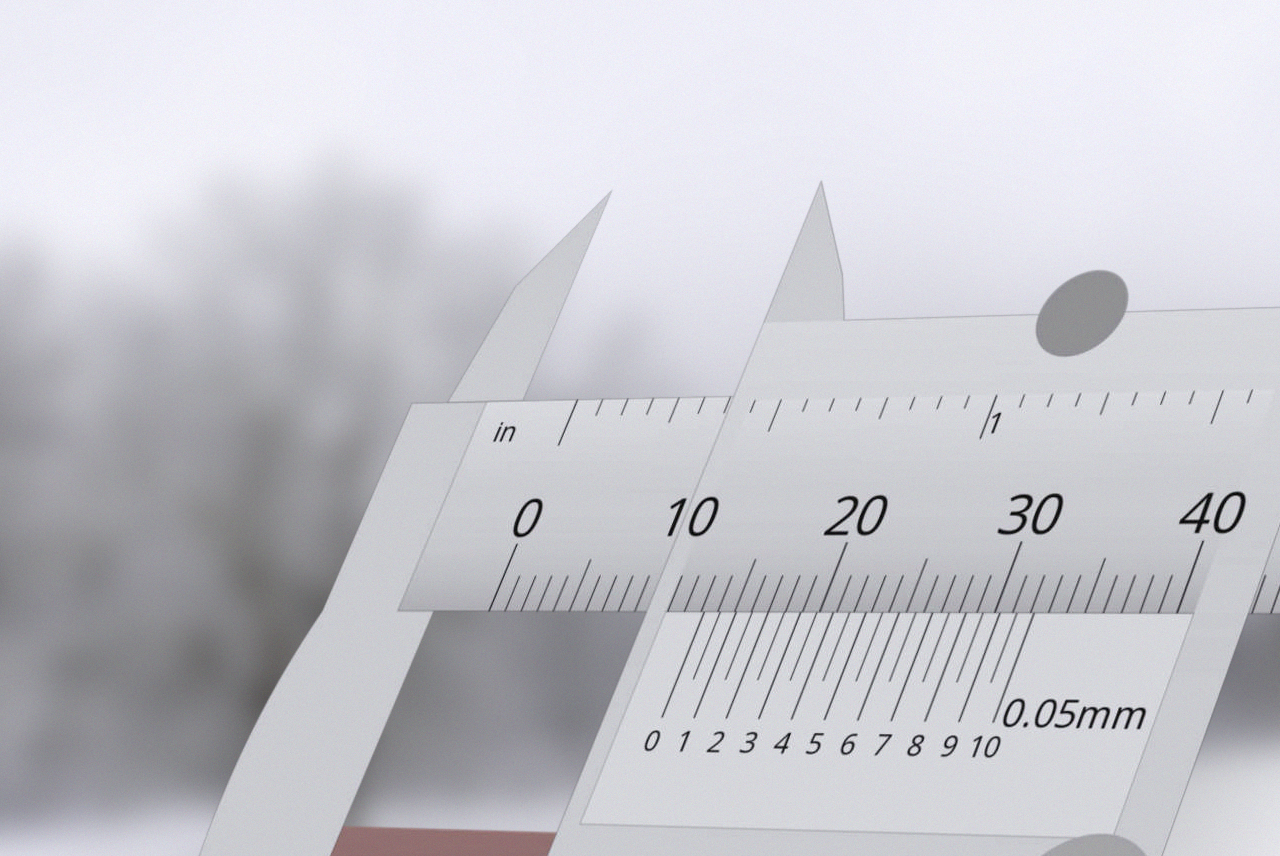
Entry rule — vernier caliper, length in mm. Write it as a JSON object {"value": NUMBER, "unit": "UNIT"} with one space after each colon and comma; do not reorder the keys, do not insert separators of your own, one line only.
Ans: {"value": 13.2, "unit": "mm"}
